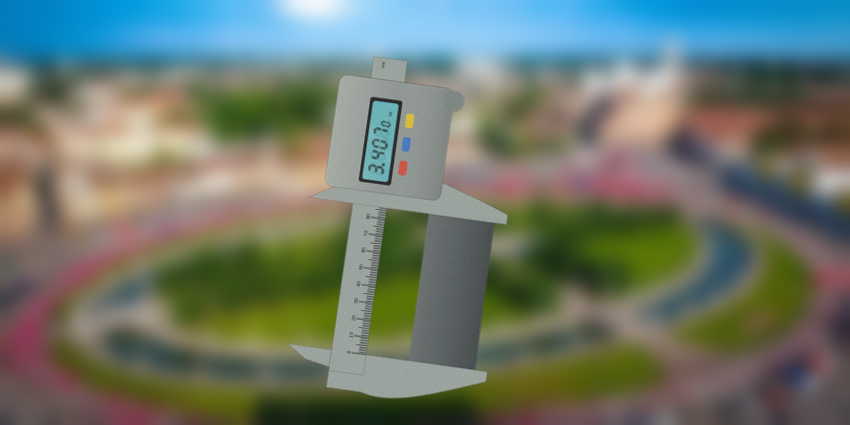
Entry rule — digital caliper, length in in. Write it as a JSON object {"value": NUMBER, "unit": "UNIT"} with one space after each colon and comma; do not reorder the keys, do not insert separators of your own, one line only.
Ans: {"value": 3.4070, "unit": "in"}
